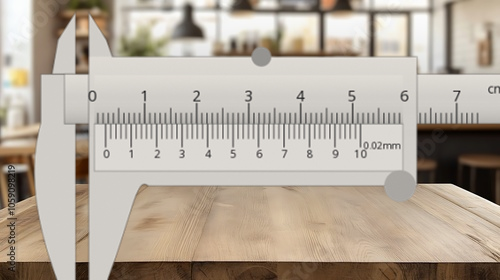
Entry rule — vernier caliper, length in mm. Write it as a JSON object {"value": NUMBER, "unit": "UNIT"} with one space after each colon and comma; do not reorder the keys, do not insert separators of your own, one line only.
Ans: {"value": 2.5, "unit": "mm"}
